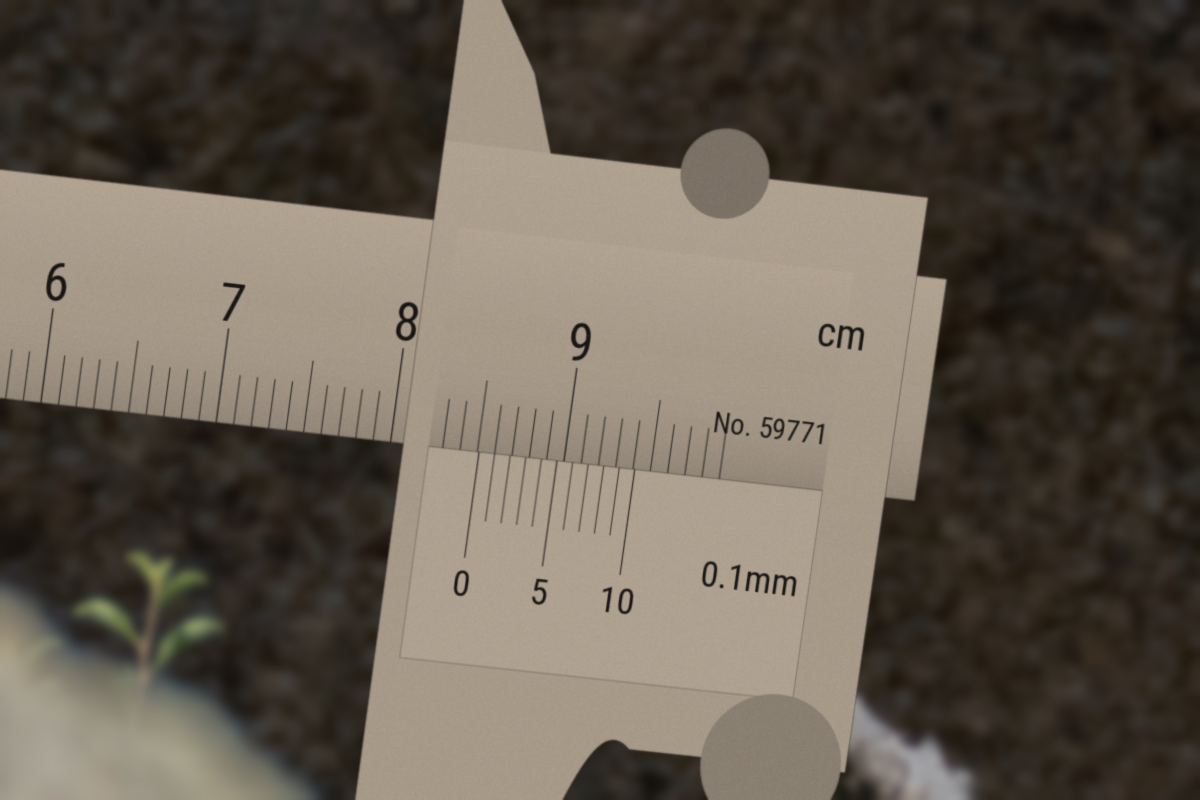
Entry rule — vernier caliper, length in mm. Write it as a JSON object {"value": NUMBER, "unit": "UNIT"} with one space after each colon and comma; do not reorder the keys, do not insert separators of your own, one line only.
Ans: {"value": 85.1, "unit": "mm"}
